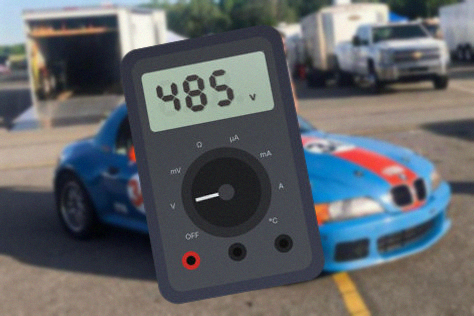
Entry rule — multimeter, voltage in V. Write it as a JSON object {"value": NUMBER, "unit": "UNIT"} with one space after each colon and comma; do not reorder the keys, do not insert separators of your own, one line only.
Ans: {"value": 485, "unit": "V"}
